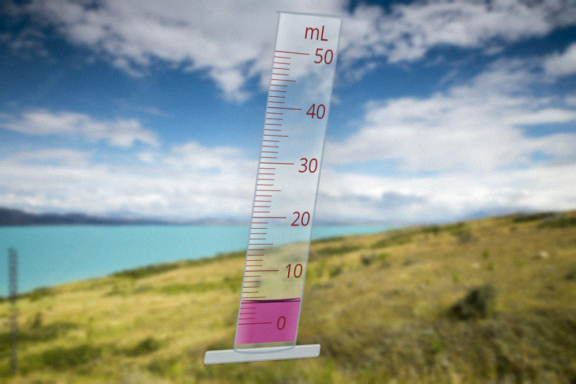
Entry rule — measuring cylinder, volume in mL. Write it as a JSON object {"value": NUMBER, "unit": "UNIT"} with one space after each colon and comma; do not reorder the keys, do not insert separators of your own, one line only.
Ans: {"value": 4, "unit": "mL"}
